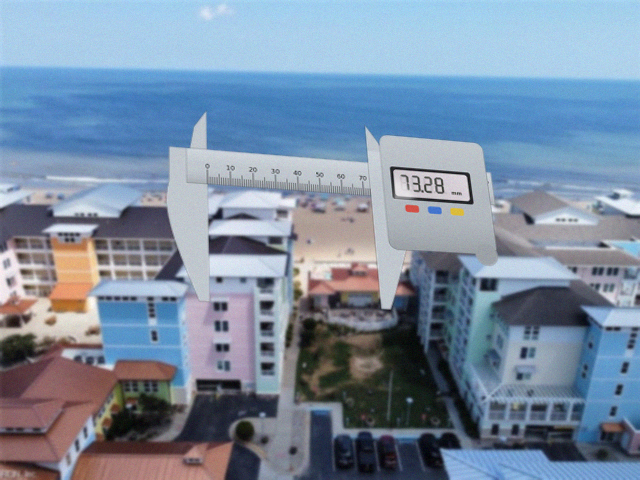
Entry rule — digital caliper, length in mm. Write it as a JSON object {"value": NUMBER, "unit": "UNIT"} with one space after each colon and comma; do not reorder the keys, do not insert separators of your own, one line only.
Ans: {"value": 73.28, "unit": "mm"}
